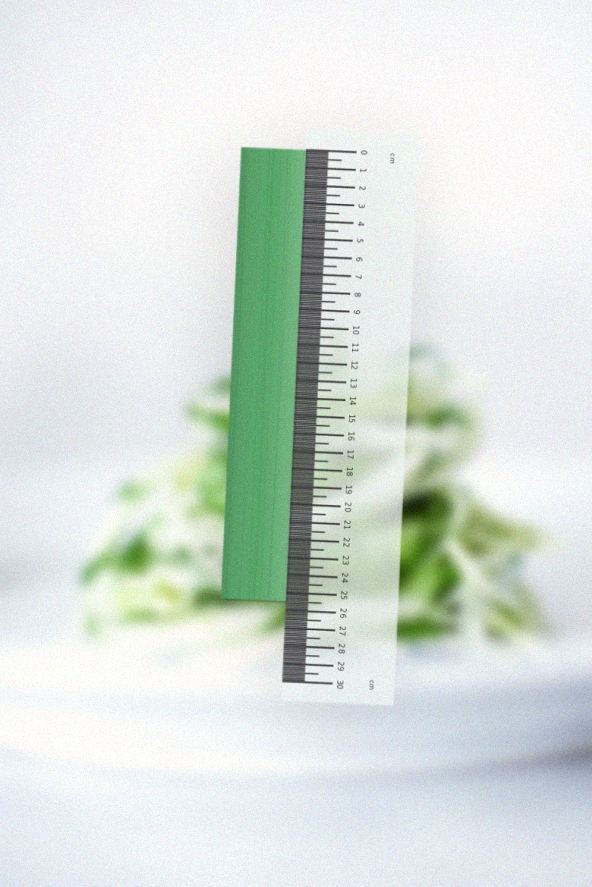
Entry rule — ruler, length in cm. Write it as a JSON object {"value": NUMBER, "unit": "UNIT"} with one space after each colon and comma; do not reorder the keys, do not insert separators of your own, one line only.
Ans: {"value": 25.5, "unit": "cm"}
